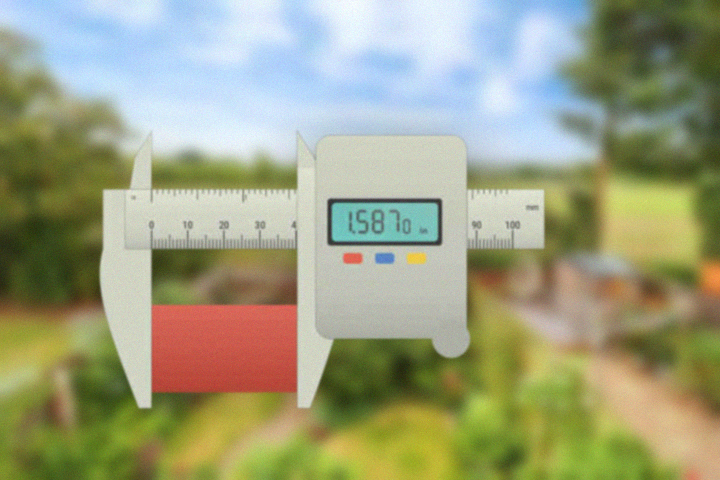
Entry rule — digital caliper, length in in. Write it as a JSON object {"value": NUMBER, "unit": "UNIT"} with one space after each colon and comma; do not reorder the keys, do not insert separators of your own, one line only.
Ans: {"value": 1.5870, "unit": "in"}
